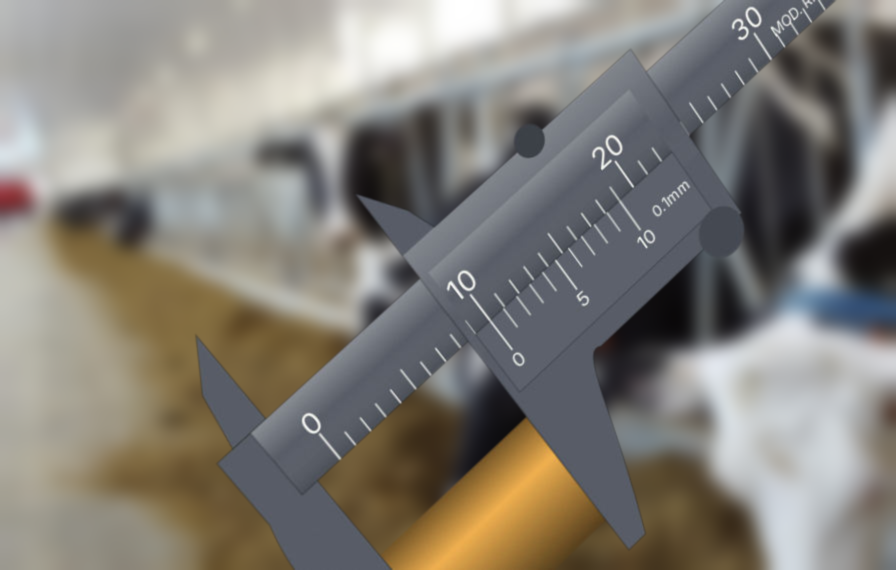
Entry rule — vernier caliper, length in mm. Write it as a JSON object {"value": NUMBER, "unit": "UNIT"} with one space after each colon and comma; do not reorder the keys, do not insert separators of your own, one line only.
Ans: {"value": 10.0, "unit": "mm"}
